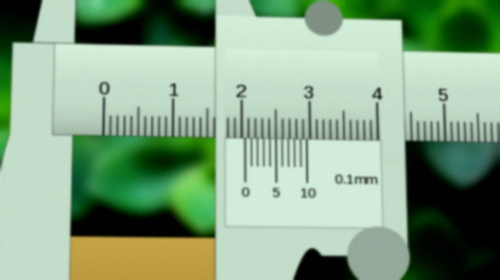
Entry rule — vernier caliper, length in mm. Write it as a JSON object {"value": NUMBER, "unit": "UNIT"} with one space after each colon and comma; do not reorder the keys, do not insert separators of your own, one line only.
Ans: {"value": 20.5, "unit": "mm"}
